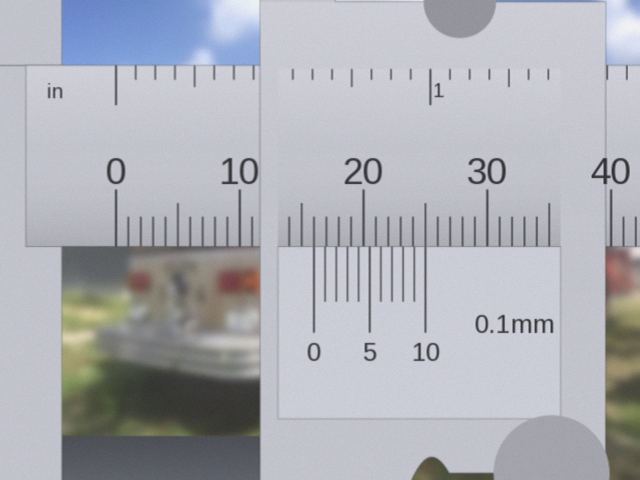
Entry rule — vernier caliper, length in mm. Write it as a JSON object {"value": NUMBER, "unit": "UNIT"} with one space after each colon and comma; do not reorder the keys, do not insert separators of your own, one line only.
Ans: {"value": 16.0, "unit": "mm"}
